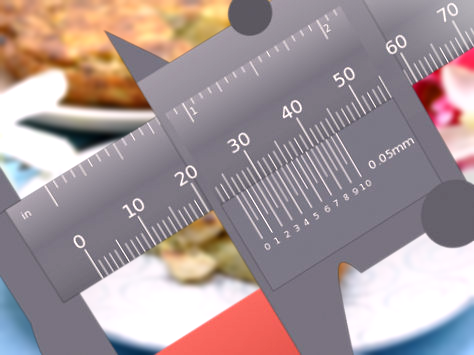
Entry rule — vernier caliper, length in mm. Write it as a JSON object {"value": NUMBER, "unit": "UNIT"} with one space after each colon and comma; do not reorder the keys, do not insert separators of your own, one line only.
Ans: {"value": 25.2, "unit": "mm"}
